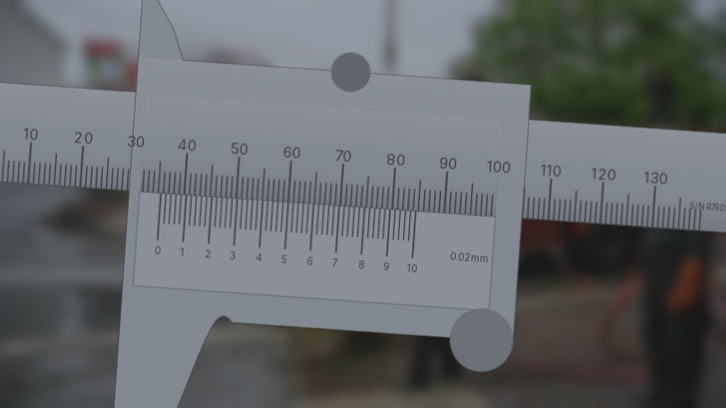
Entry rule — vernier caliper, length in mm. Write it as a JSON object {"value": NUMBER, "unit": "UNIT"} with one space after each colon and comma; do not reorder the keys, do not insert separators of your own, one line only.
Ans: {"value": 35.5, "unit": "mm"}
